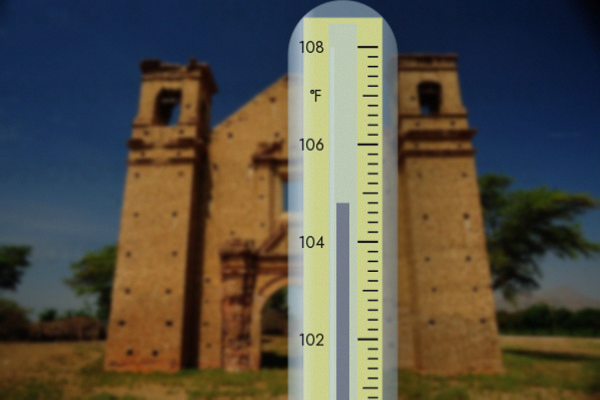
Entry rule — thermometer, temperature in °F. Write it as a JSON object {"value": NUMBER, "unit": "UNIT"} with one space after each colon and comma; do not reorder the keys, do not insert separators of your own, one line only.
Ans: {"value": 104.8, "unit": "°F"}
